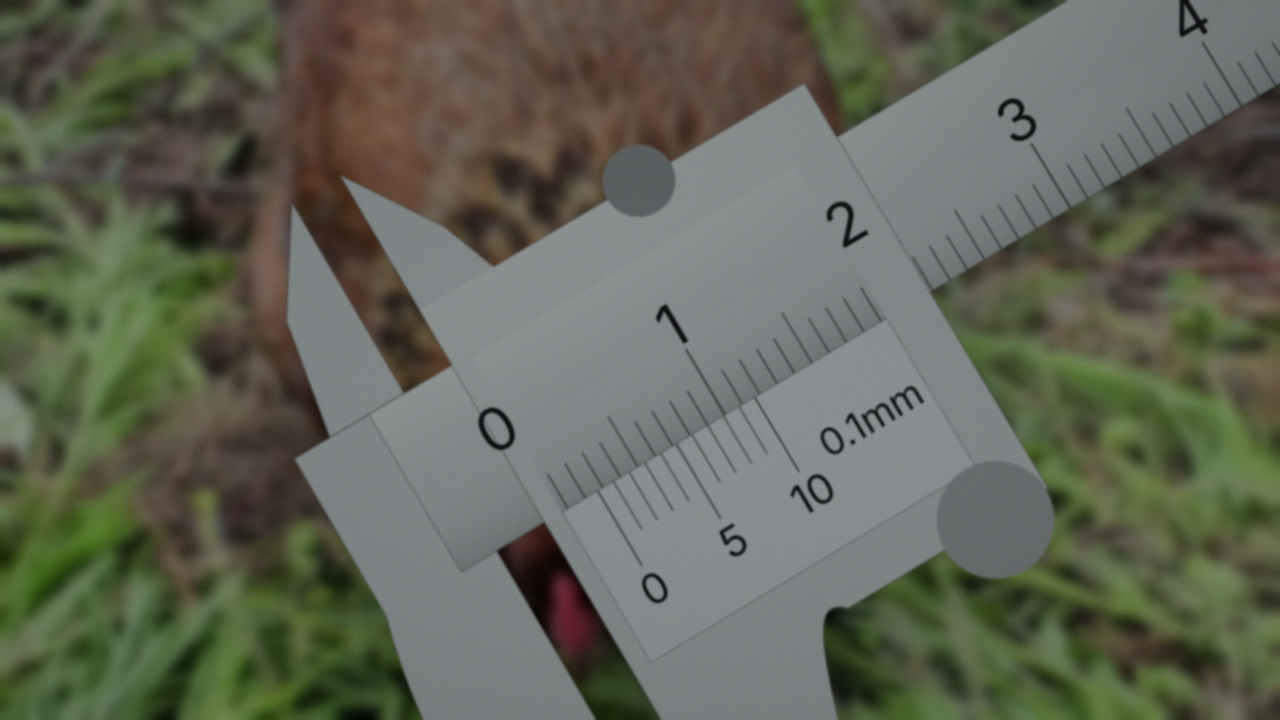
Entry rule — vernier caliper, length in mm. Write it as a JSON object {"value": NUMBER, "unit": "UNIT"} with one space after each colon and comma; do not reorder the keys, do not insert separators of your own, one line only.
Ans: {"value": 2.7, "unit": "mm"}
